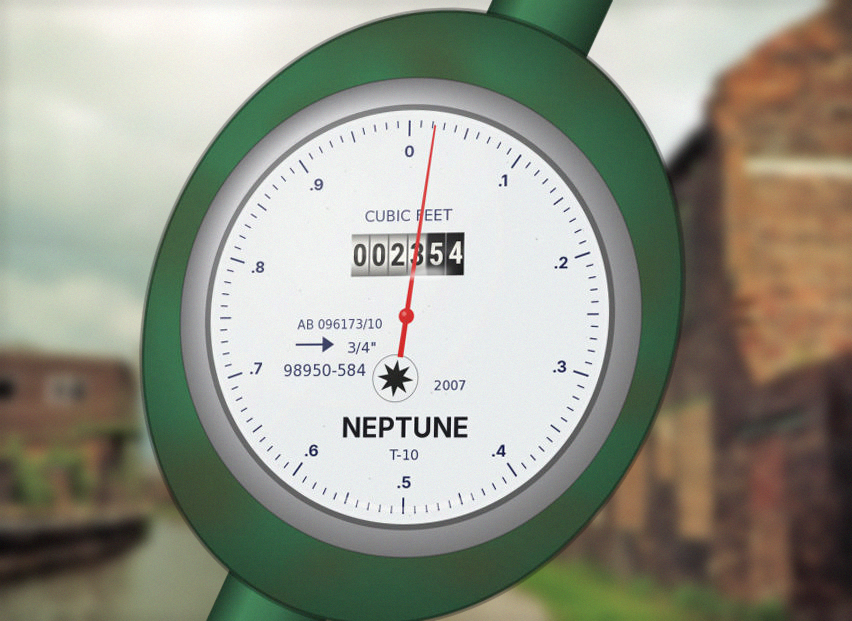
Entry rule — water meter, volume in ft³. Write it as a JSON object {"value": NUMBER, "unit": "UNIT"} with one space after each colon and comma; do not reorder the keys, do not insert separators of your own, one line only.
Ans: {"value": 2354.02, "unit": "ft³"}
